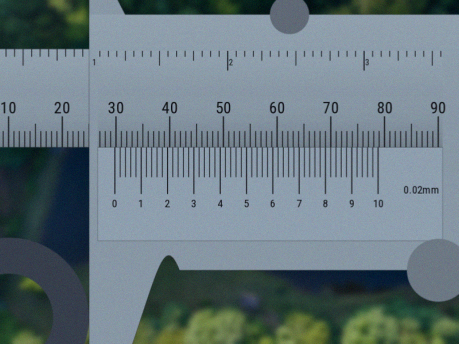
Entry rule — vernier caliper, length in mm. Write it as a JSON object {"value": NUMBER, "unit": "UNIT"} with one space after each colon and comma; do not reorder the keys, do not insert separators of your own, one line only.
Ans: {"value": 29.8, "unit": "mm"}
